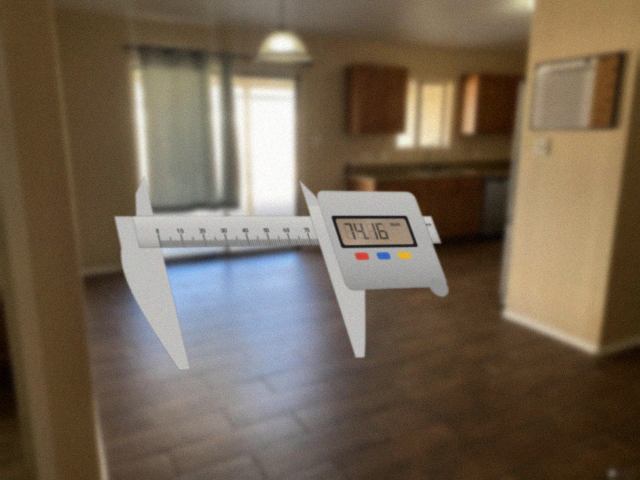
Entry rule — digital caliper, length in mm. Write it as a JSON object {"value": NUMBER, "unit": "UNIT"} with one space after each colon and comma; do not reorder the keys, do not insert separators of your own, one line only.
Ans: {"value": 74.16, "unit": "mm"}
